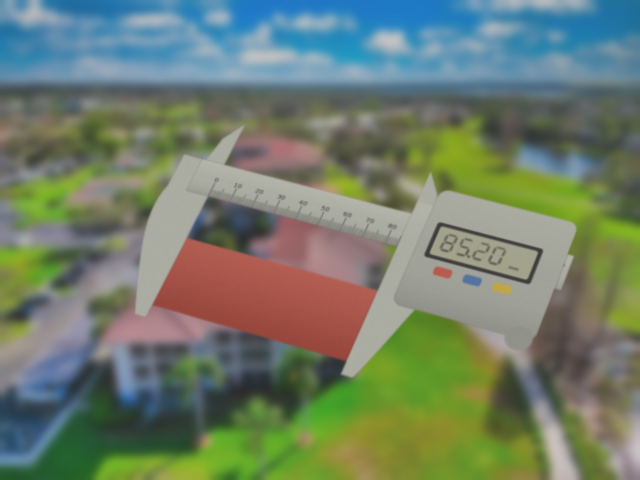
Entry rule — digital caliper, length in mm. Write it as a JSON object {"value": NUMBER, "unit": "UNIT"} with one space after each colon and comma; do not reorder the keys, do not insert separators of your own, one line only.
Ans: {"value": 85.20, "unit": "mm"}
